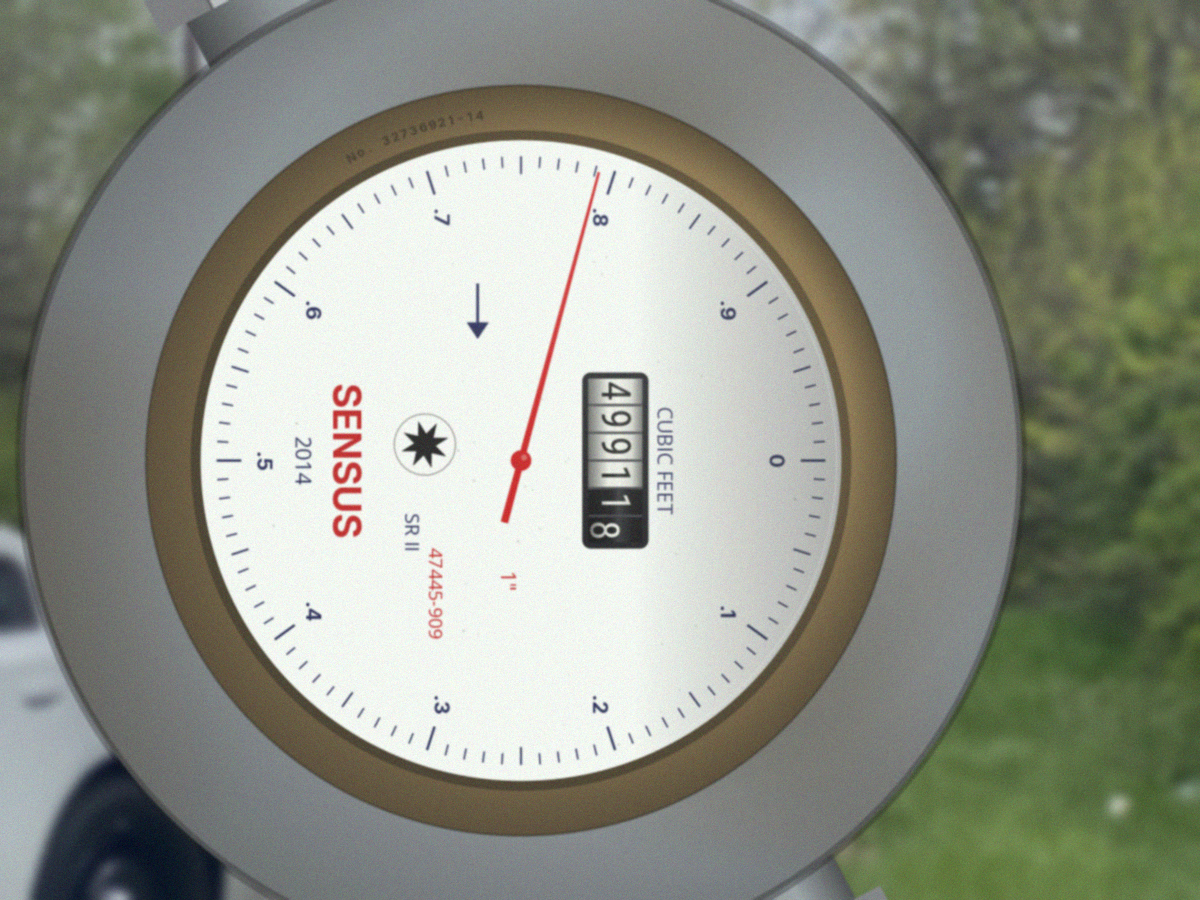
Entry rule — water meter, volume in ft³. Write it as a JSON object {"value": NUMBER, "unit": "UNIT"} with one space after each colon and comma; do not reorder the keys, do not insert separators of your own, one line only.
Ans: {"value": 499117.79, "unit": "ft³"}
